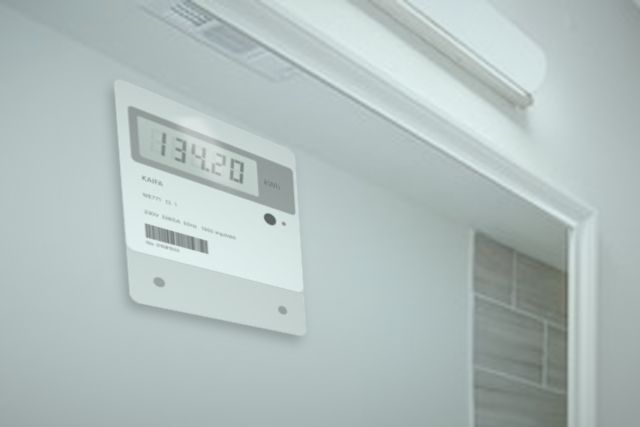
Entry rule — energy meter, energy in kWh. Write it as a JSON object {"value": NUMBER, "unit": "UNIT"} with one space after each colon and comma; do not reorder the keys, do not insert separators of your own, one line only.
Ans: {"value": 134.20, "unit": "kWh"}
